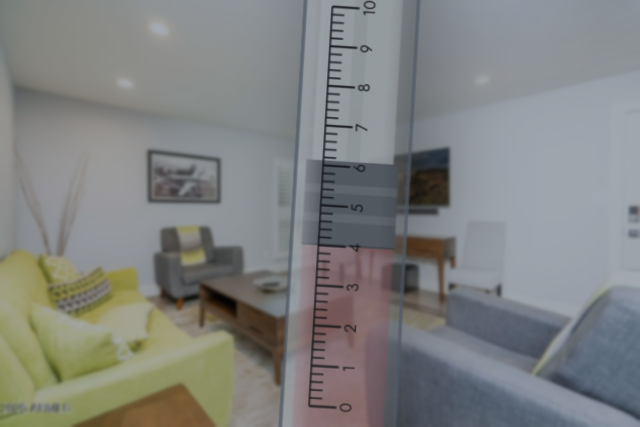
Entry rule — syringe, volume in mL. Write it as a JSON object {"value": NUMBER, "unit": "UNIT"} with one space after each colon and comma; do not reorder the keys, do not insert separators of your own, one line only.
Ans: {"value": 4, "unit": "mL"}
